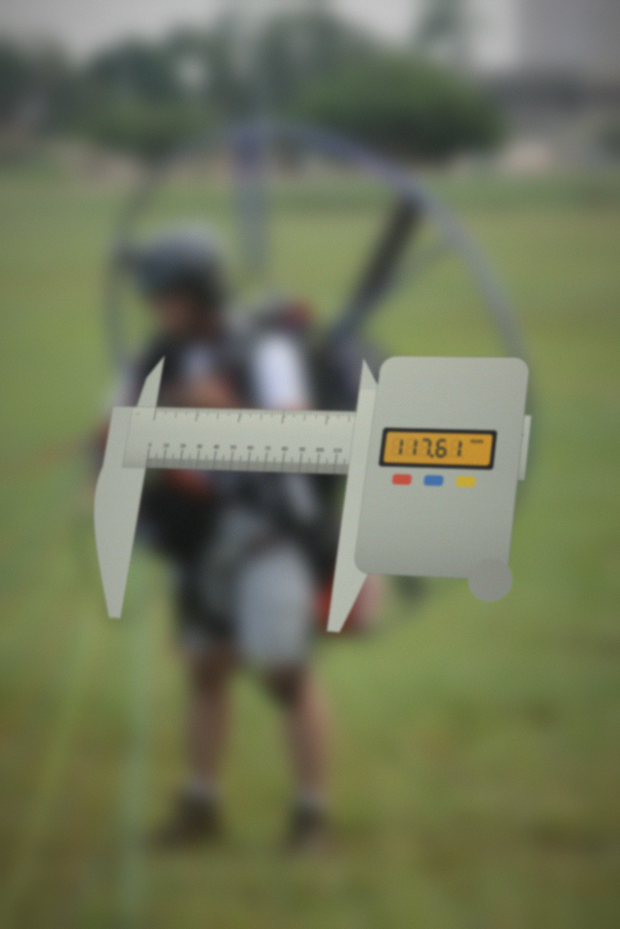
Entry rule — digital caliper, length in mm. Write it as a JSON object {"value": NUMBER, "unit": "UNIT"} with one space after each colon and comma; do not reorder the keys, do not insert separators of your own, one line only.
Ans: {"value": 117.61, "unit": "mm"}
